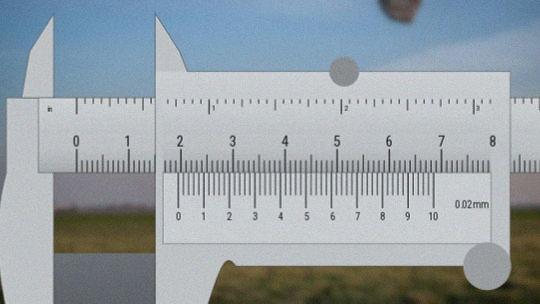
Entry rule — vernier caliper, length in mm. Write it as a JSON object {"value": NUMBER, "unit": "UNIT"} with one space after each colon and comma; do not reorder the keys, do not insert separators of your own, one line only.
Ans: {"value": 19.5, "unit": "mm"}
